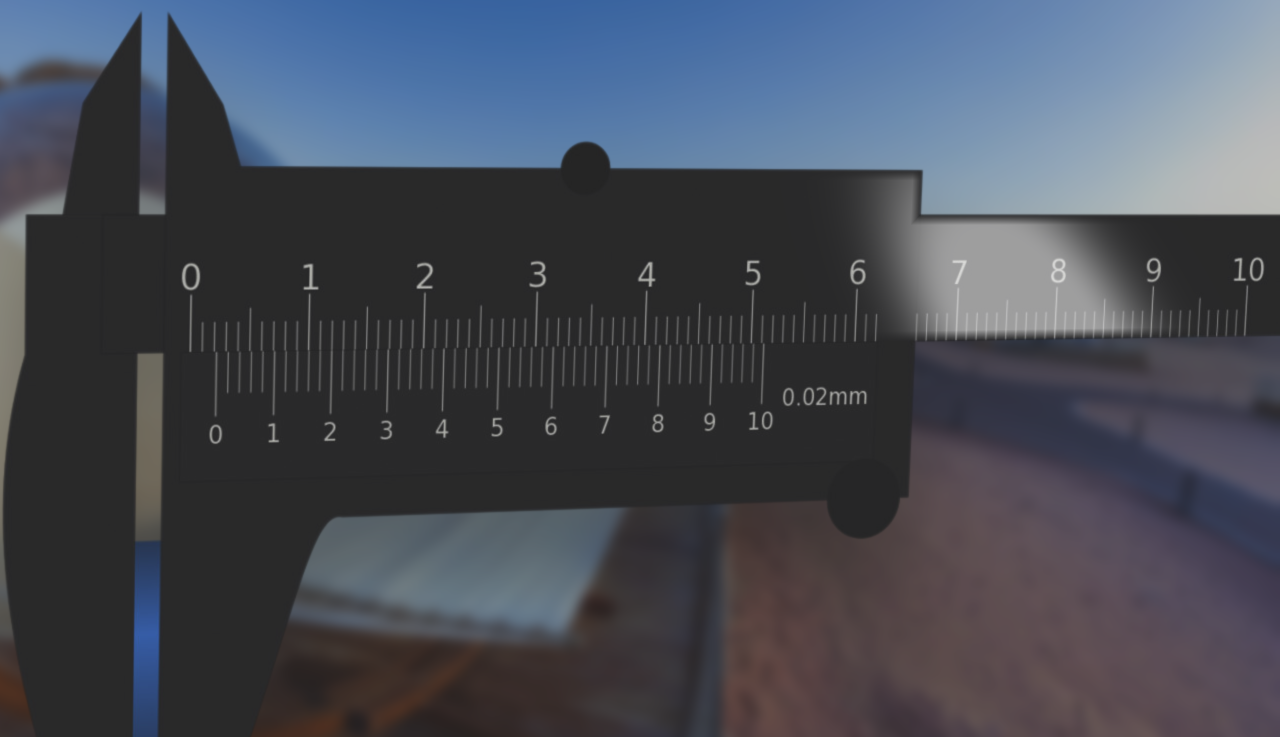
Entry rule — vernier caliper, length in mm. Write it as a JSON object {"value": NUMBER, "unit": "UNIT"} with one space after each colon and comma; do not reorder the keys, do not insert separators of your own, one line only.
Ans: {"value": 2.2, "unit": "mm"}
